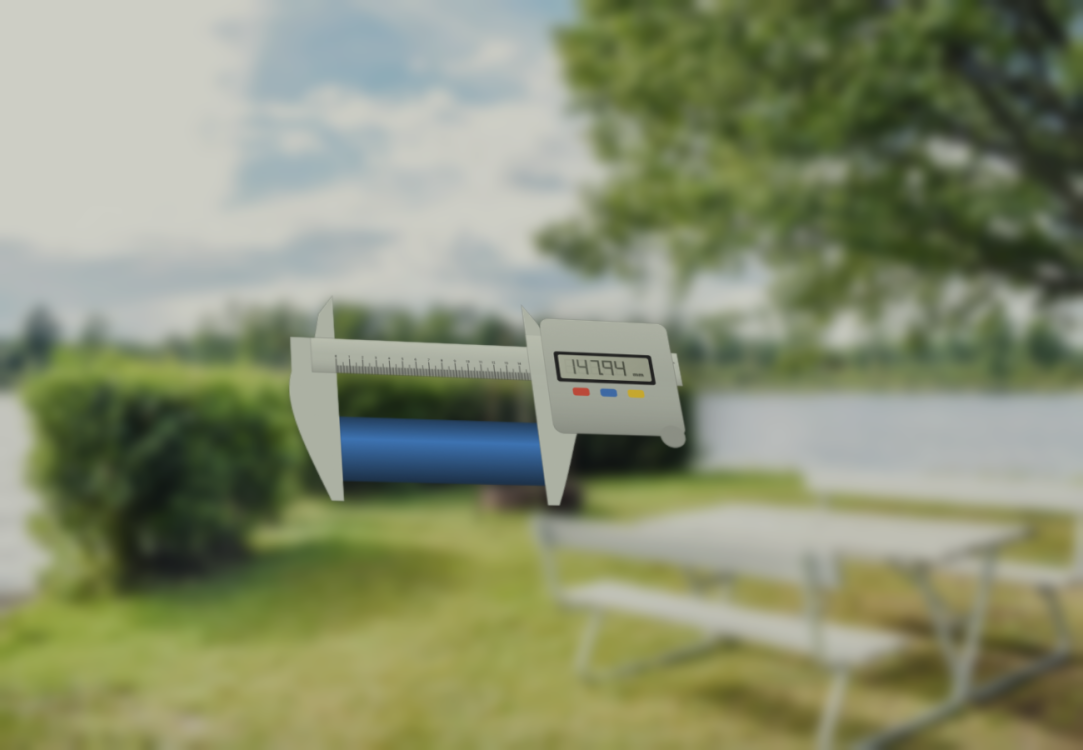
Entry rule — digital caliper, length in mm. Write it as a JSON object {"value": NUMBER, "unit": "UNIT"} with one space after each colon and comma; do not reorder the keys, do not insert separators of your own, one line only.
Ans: {"value": 147.94, "unit": "mm"}
